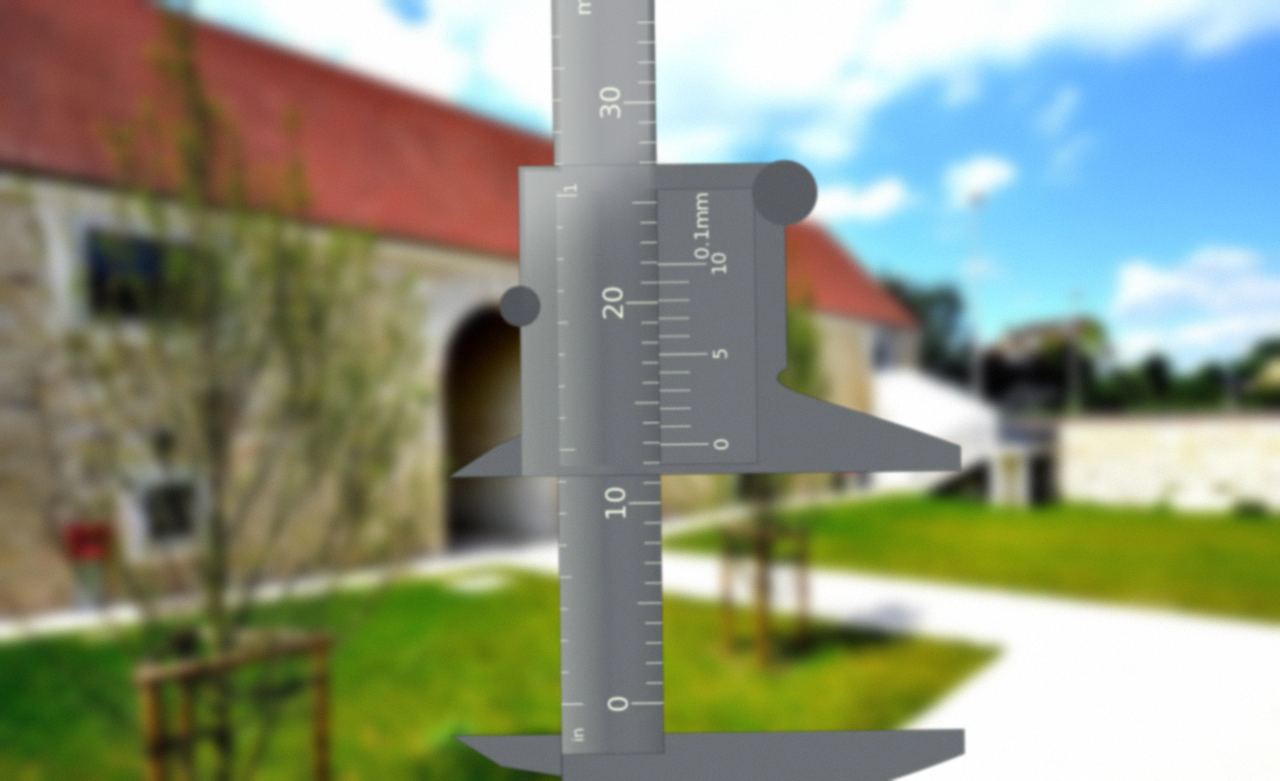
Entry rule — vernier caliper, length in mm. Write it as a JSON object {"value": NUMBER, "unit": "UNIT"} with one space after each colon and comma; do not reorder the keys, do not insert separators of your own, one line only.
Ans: {"value": 12.9, "unit": "mm"}
